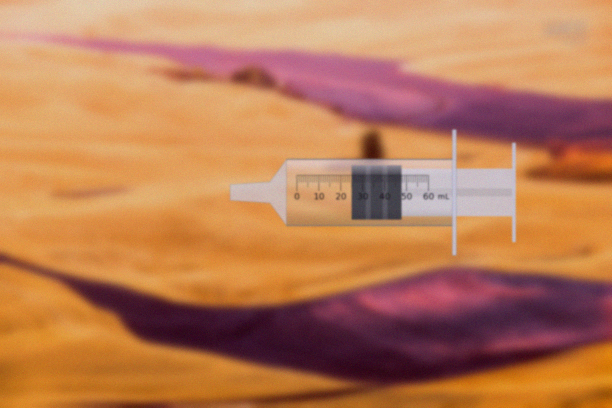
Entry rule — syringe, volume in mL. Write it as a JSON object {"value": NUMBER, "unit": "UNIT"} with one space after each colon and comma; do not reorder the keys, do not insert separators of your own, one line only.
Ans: {"value": 25, "unit": "mL"}
